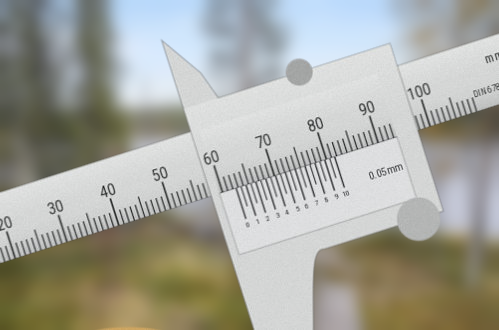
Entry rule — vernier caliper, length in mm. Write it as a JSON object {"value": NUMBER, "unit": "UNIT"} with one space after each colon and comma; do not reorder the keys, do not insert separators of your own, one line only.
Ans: {"value": 62.6, "unit": "mm"}
